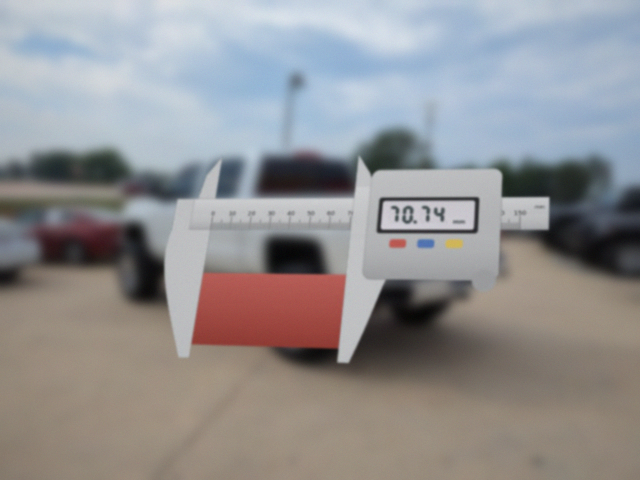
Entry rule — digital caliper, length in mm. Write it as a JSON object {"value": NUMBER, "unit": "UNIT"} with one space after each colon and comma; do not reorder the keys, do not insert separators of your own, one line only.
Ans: {"value": 70.74, "unit": "mm"}
